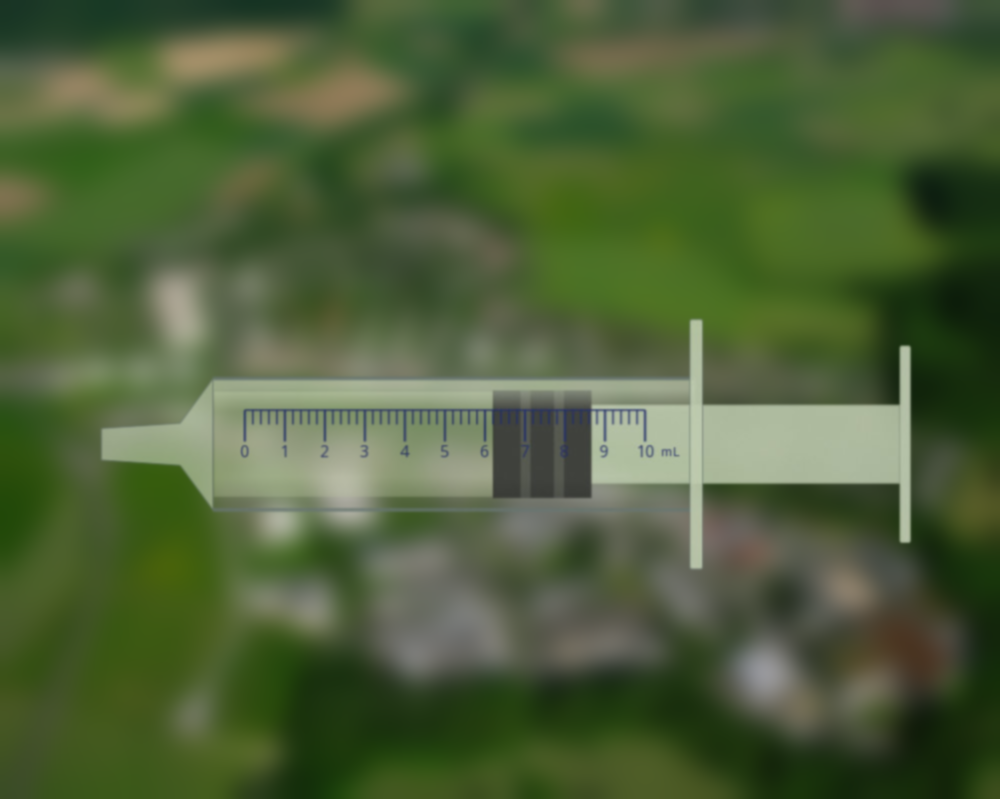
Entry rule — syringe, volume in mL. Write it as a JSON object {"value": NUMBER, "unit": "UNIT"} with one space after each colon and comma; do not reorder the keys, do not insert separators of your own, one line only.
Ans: {"value": 6.2, "unit": "mL"}
